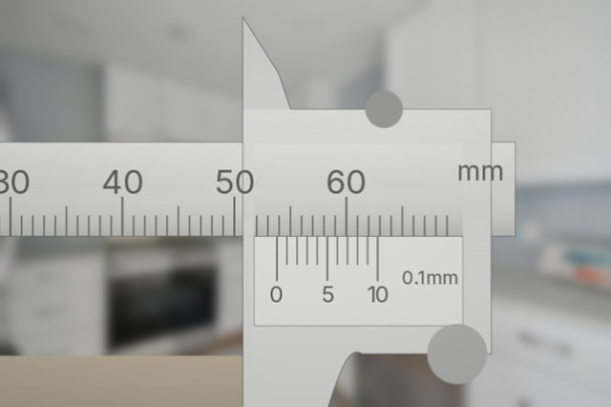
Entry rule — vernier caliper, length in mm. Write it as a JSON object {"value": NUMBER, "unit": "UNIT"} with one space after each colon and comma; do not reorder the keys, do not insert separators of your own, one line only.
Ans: {"value": 53.8, "unit": "mm"}
